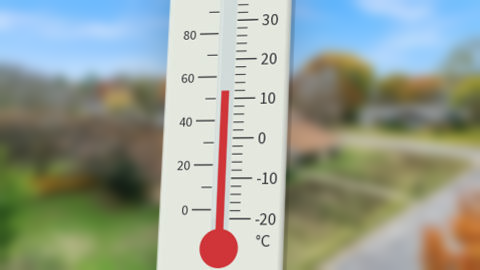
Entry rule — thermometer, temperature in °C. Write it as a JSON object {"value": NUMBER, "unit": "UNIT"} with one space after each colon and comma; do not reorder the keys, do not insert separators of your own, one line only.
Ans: {"value": 12, "unit": "°C"}
